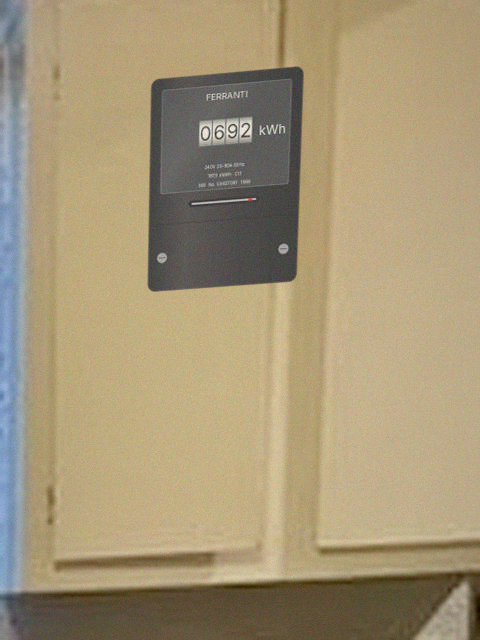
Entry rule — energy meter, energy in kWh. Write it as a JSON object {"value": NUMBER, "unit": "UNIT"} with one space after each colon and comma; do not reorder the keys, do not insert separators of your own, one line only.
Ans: {"value": 692, "unit": "kWh"}
